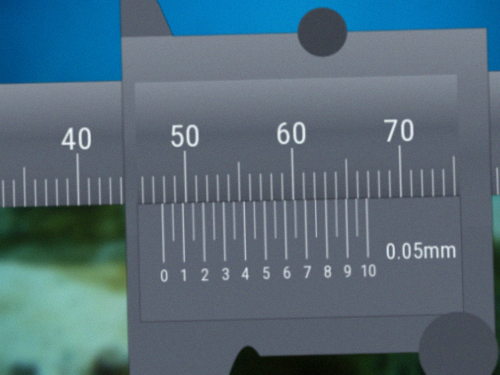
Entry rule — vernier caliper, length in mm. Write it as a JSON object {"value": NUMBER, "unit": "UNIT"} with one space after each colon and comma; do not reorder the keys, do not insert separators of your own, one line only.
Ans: {"value": 47.8, "unit": "mm"}
